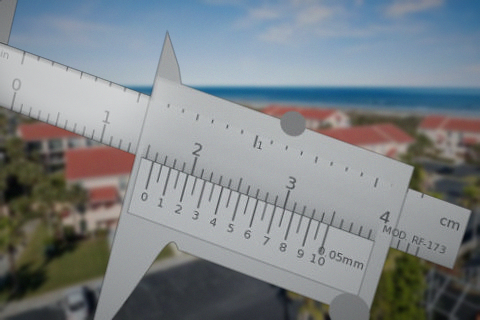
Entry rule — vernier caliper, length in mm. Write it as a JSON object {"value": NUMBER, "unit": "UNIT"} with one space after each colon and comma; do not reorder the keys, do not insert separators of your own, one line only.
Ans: {"value": 15.8, "unit": "mm"}
